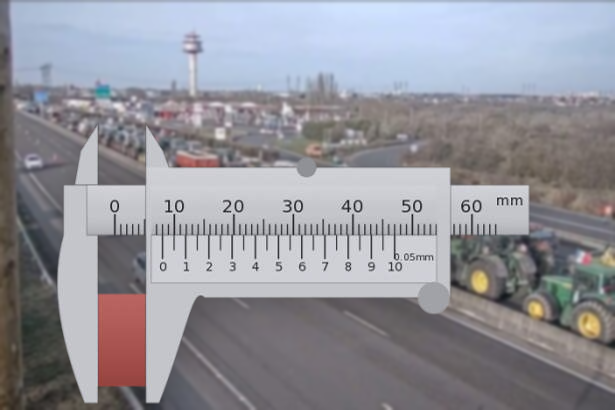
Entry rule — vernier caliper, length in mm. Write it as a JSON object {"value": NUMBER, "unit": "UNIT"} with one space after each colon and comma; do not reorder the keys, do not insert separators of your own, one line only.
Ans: {"value": 8.0, "unit": "mm"}
